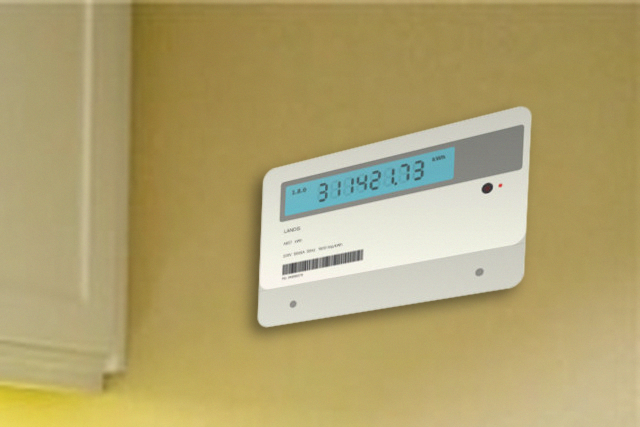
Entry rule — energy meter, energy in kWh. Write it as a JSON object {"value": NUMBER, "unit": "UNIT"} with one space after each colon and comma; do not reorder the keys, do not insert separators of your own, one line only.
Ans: {"value": 311421.73, "unit": "kWh"}
